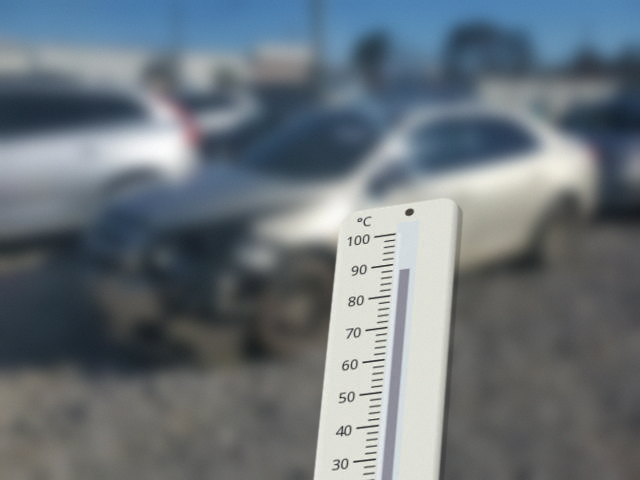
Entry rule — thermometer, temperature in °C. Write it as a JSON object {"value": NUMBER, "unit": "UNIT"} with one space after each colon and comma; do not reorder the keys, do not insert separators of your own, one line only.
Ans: {"value": 88, "unit": "°C"}
